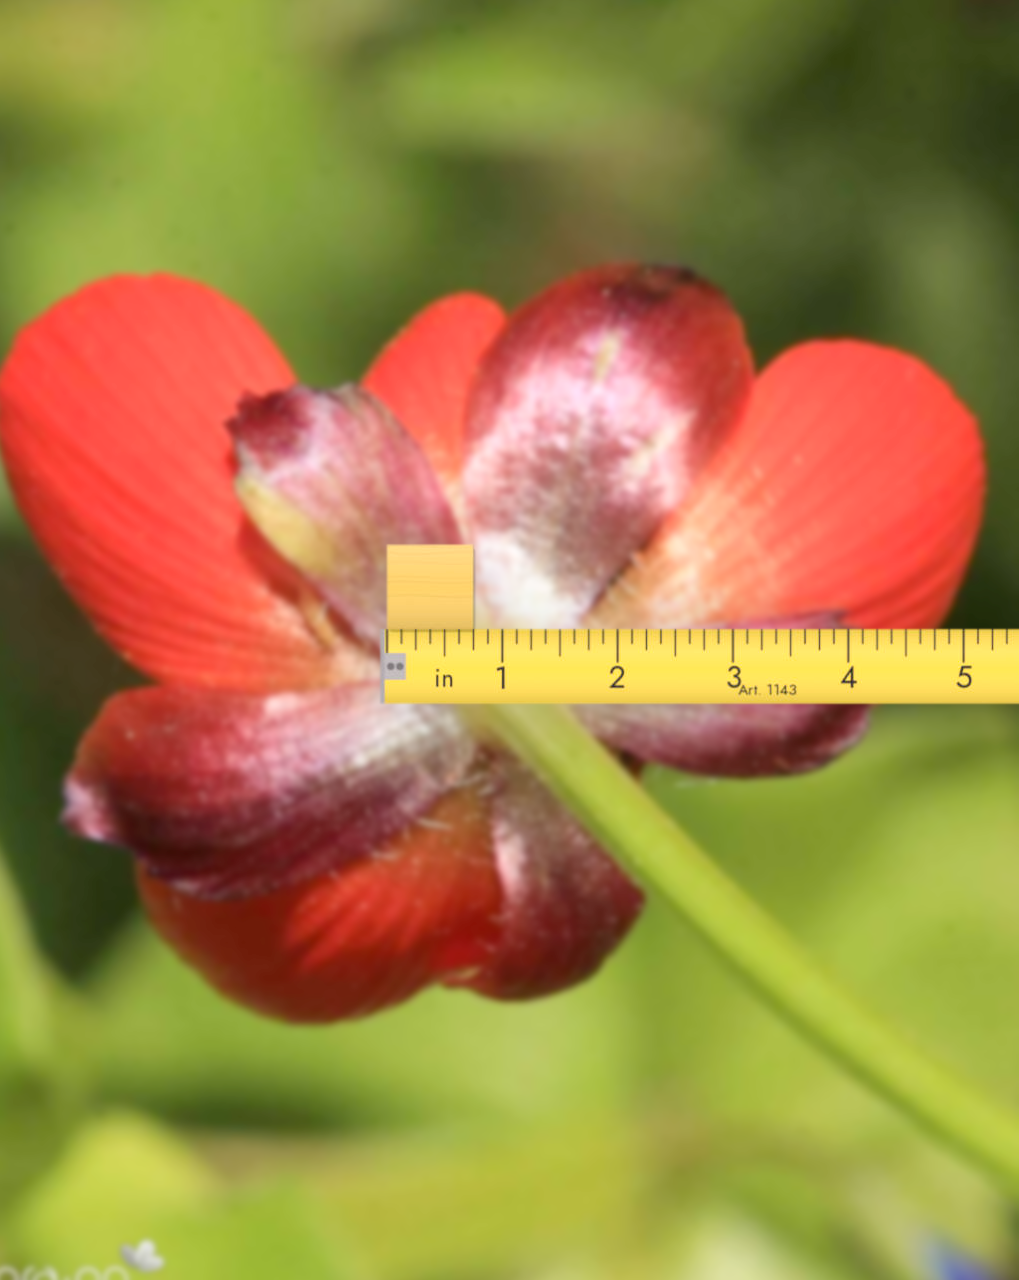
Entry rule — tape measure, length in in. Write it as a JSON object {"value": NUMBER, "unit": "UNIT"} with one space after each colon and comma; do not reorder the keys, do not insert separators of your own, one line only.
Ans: {"value": 0.75, "unit": "in"}
